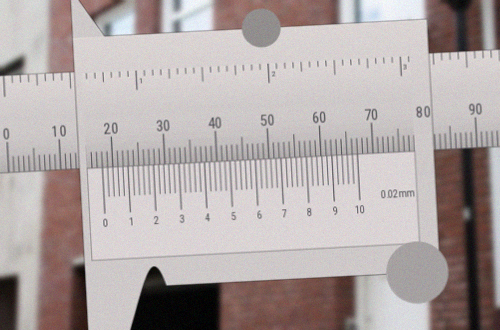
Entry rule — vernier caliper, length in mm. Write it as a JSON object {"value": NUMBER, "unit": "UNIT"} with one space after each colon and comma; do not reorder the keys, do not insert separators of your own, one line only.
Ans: {"value": 18.0, "unit": "mm"}
